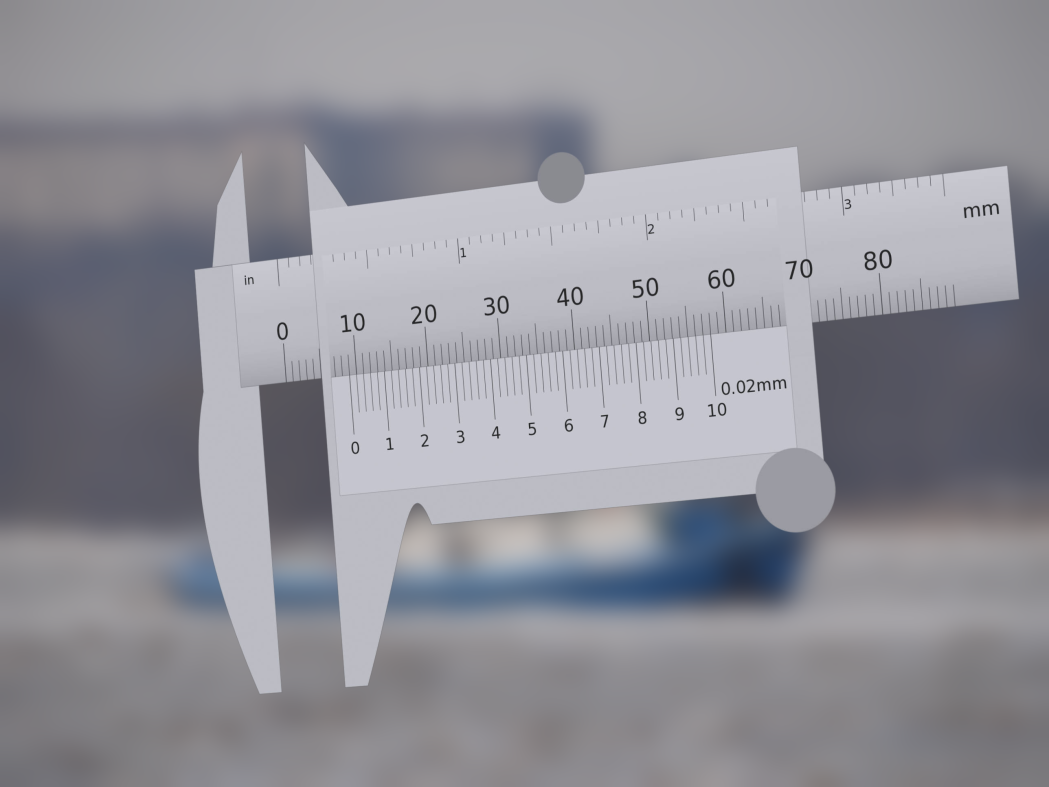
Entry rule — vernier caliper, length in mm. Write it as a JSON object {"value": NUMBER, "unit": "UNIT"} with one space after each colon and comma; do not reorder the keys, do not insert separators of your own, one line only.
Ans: {"value": 9.0, "unit": "mm"}
